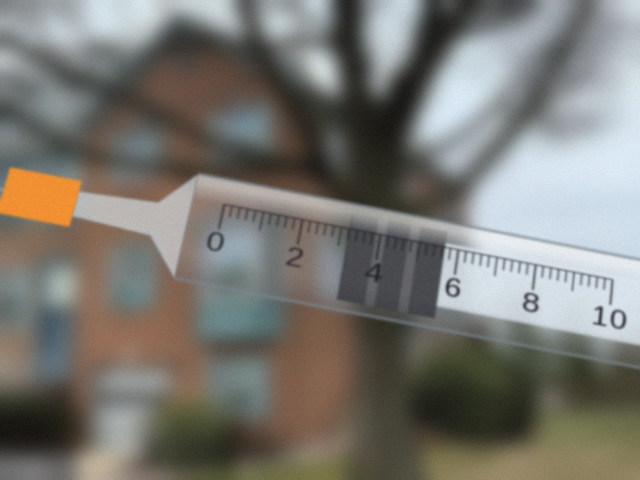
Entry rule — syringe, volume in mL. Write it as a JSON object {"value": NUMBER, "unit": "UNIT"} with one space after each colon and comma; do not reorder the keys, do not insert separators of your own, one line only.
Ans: {"value": 3.2, "unit": "mL"}
